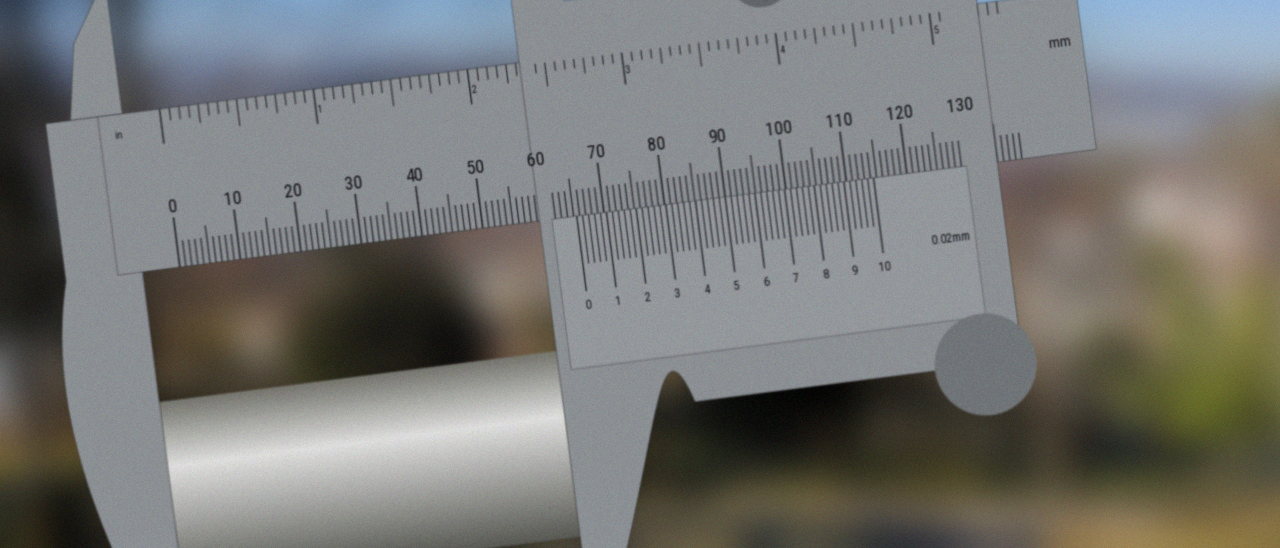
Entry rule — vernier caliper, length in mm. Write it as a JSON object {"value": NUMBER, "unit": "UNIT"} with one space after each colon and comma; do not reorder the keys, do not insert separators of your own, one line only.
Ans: {"value": 65.5, "unit": "mm"}
